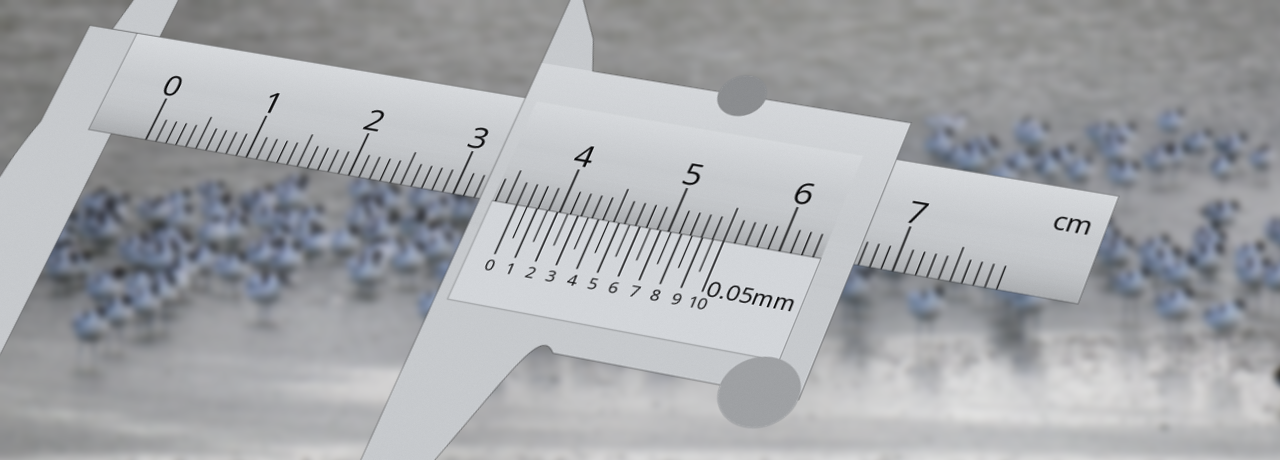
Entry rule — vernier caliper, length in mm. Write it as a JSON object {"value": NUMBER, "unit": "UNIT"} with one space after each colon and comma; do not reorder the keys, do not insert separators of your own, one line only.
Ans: {"value": 36.0, "unit": "mm"}
